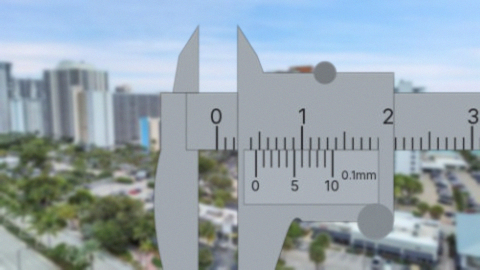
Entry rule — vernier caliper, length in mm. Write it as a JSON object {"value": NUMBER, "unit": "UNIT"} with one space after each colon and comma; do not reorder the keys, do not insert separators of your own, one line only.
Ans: {"value": 4.6, "unit": "mm"}
